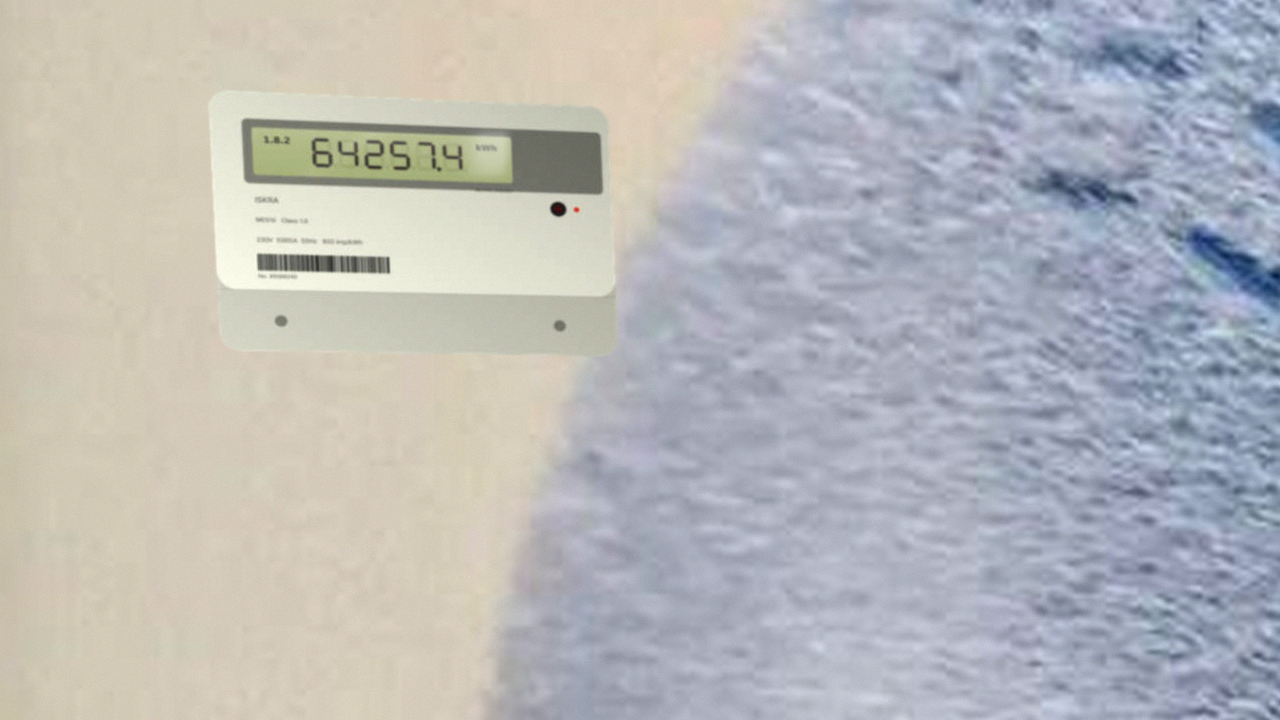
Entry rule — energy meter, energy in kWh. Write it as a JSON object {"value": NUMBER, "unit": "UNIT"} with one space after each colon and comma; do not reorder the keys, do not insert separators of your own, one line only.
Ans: {"value": 64257.4, "unit": "kWh"}
